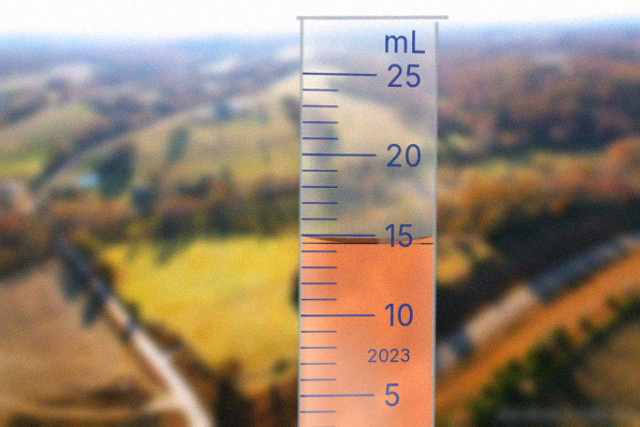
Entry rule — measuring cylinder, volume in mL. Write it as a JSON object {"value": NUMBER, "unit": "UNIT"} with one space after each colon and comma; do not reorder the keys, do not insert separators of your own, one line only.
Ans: {"value": 14.5, "unit": "mL"}
